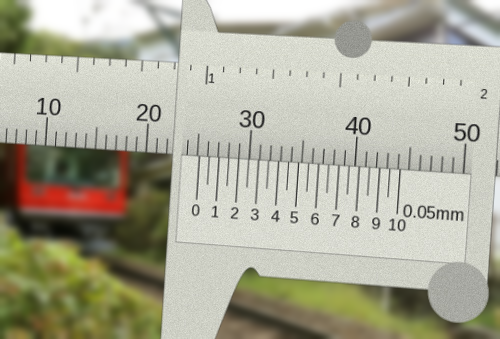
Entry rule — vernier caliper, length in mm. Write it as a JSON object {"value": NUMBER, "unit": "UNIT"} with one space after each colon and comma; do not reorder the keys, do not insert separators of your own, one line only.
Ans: {"value": 25.2, "unit": "mm"}
